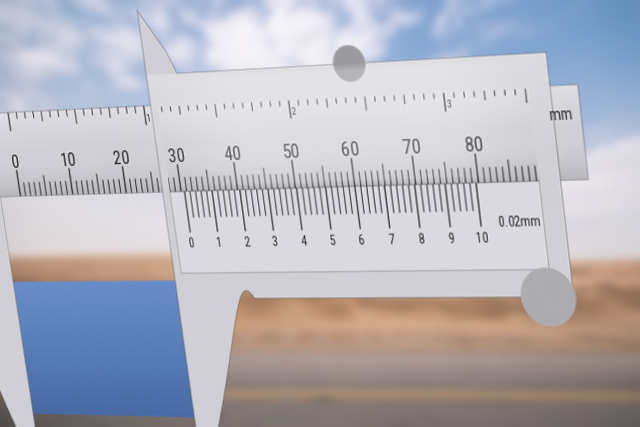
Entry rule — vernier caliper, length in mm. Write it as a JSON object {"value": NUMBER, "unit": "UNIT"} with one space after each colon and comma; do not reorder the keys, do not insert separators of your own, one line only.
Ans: {"value": 30.6, "unit": "mm"}
